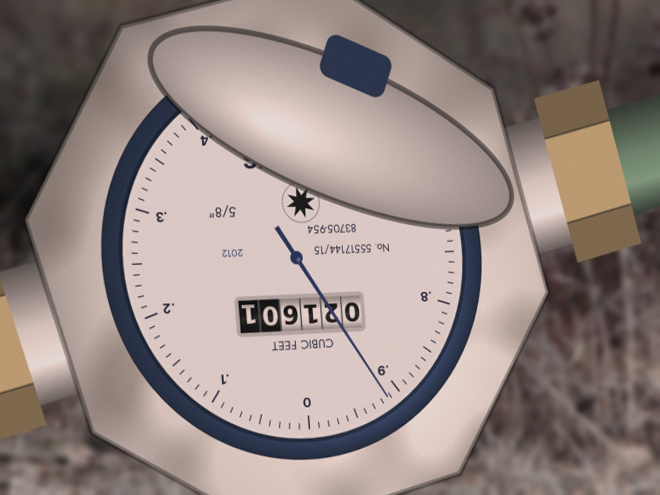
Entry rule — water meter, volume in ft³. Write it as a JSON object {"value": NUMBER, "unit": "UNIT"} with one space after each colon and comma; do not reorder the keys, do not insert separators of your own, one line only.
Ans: {"value": 21600.91, "unit": "ft³"}
